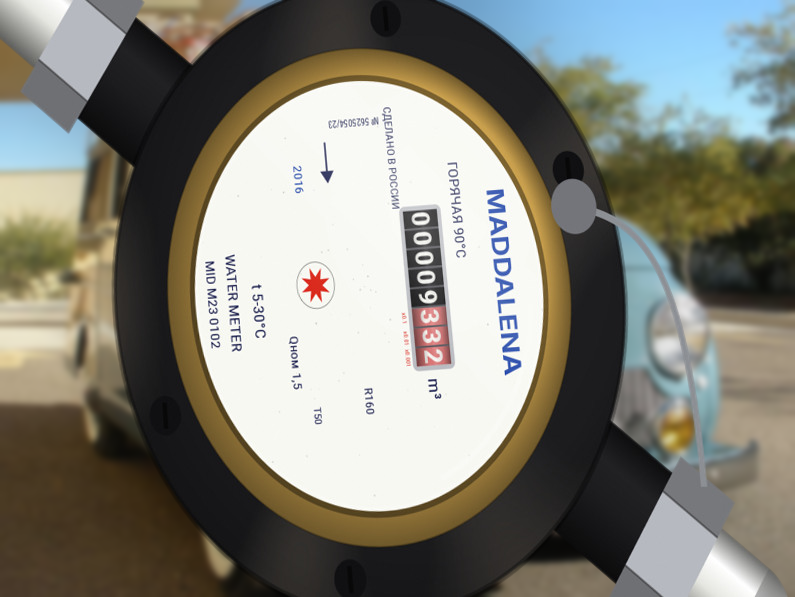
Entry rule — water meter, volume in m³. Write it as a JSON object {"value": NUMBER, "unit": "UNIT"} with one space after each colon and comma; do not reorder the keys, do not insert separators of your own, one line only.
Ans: {"value": 9.332, "unit": "m³"}
